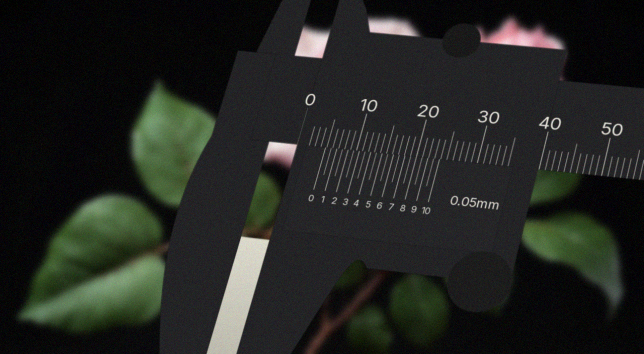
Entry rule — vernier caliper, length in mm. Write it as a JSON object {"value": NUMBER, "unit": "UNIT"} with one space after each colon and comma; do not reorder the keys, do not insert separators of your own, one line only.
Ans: {"value": 4.8, "unit": "mm"}
